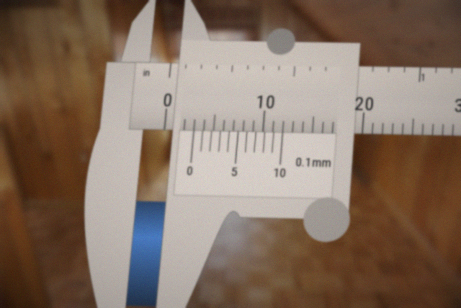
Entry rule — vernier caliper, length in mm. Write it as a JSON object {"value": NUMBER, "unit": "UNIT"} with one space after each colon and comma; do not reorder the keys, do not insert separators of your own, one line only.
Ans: {"value": 3.0, "unit": "mm"}
